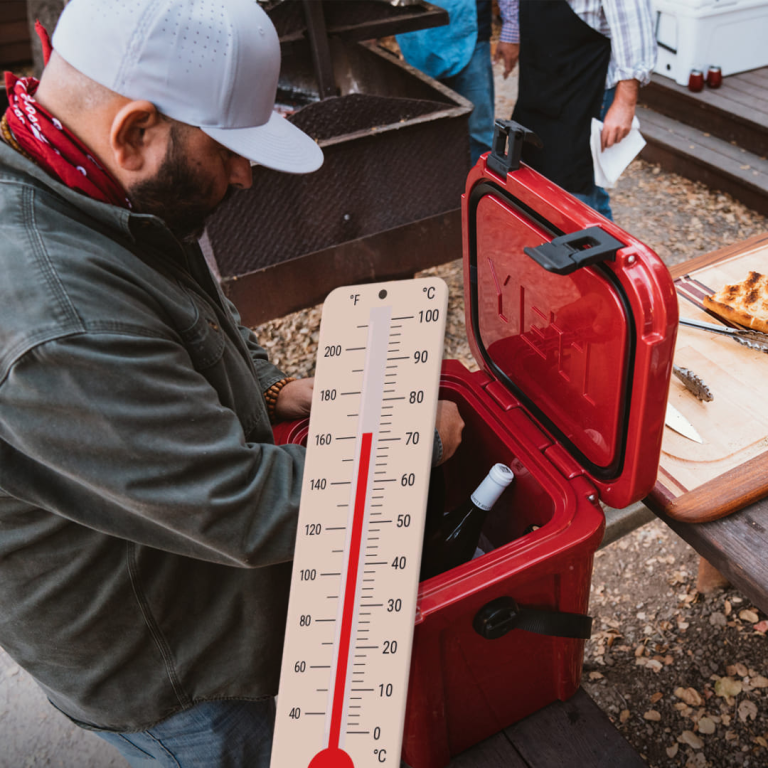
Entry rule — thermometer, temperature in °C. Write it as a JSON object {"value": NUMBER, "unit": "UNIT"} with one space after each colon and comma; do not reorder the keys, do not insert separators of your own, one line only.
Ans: {"value": 72, "unit": "°C"}
